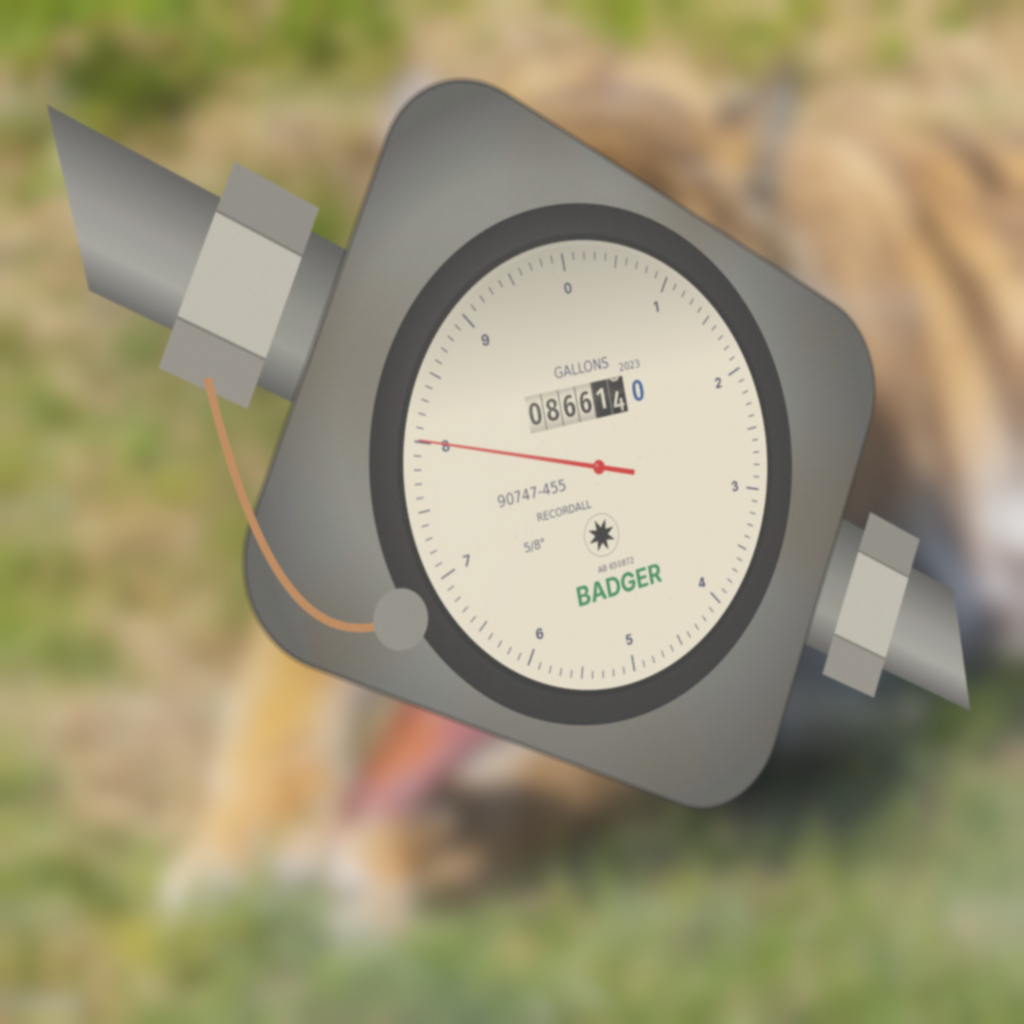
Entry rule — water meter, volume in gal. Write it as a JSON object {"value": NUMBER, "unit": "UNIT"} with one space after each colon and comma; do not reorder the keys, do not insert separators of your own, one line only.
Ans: {"value": 866138.0, "unit": "gal"}
